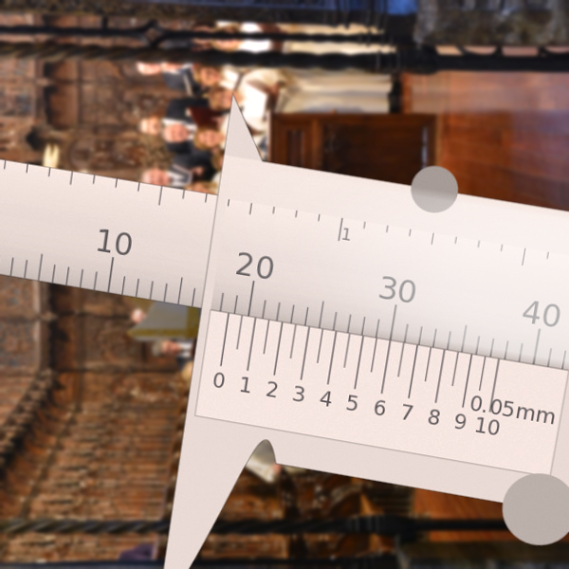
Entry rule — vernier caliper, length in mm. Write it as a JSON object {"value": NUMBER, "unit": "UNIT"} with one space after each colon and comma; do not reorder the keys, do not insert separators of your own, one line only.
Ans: {"value": 18.6, "unit": "mm"}
